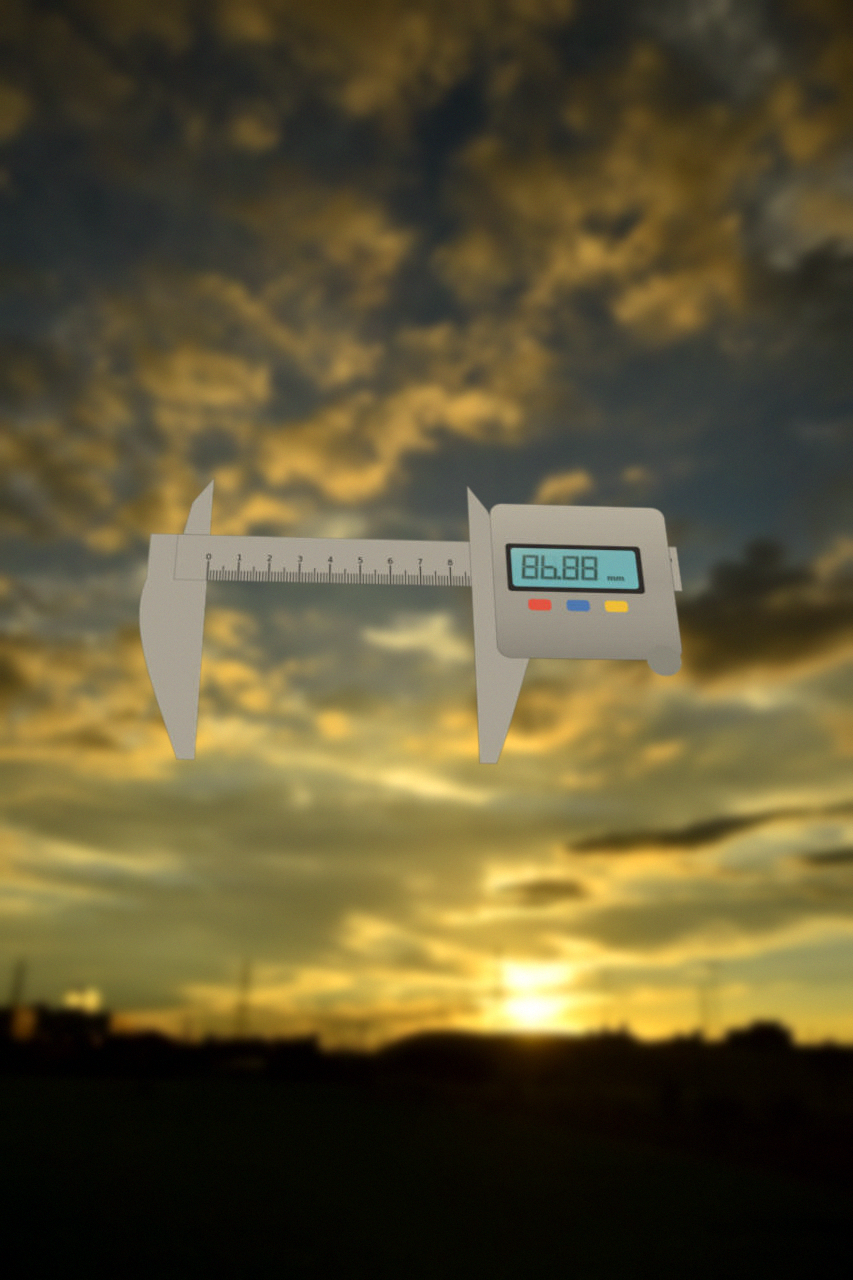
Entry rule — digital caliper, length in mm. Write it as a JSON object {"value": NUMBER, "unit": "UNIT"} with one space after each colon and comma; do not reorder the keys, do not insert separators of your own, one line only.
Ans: {"value": 86.88, "unit": "mm"}
